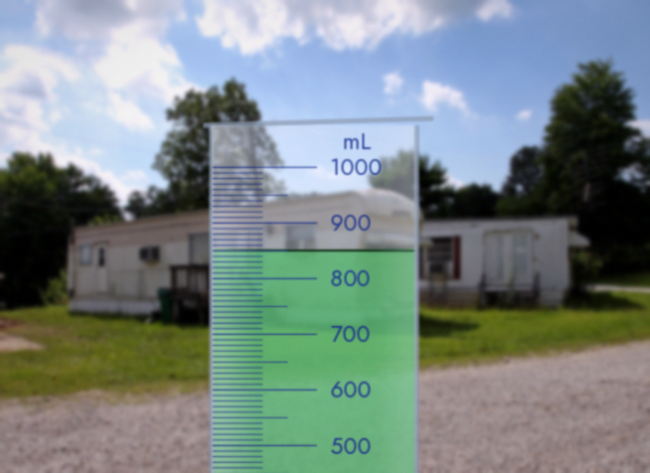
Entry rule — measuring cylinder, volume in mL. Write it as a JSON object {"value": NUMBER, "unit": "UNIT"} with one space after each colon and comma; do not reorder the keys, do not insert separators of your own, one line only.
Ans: {"value": 850, "unit": "mL"}
